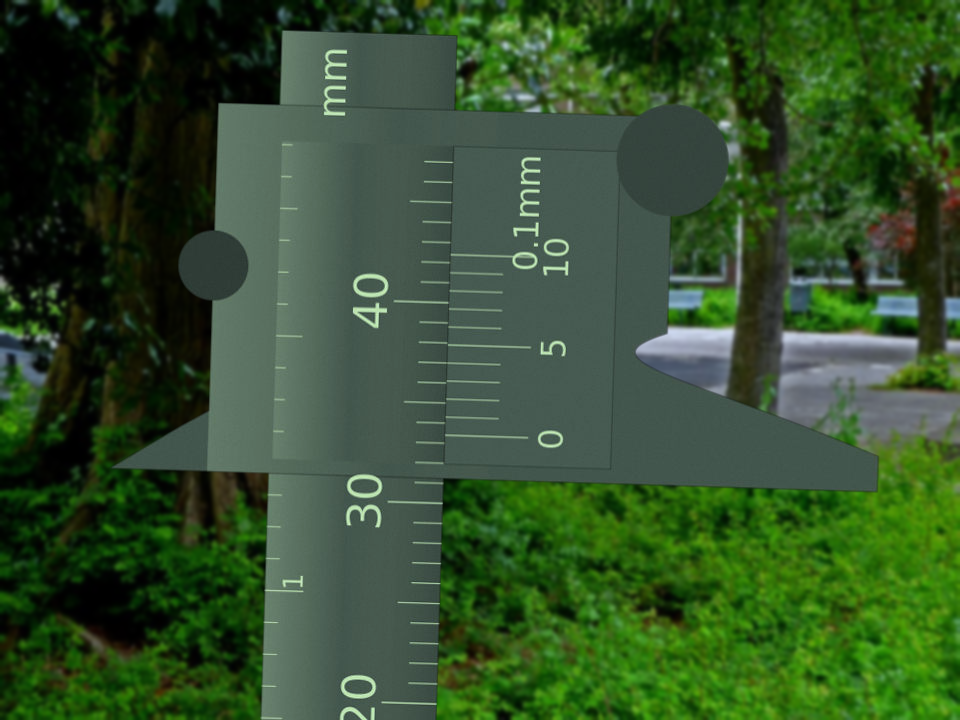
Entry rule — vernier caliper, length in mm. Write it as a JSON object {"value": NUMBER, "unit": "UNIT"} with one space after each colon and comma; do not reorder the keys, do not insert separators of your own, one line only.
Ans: {"value": 33.4, "unit": "mm"}
